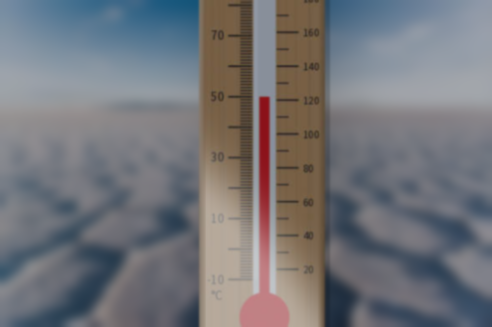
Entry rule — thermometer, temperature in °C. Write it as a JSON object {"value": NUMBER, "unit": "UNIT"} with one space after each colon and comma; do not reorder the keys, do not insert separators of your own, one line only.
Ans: {"value": 50, "unit": "°C"}
